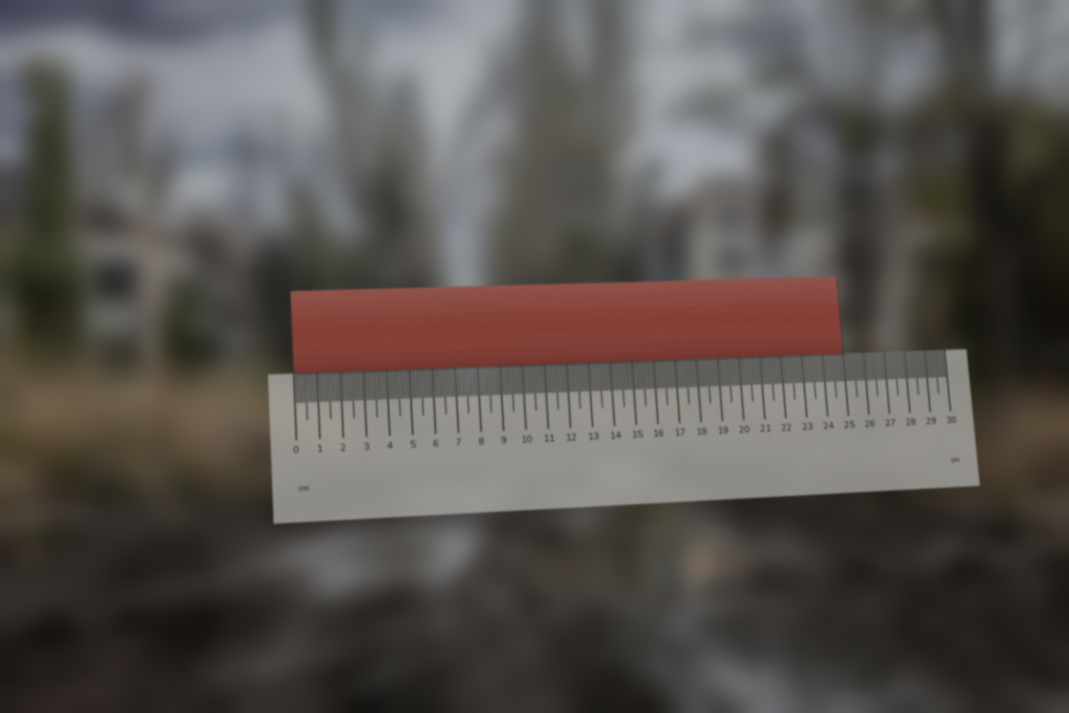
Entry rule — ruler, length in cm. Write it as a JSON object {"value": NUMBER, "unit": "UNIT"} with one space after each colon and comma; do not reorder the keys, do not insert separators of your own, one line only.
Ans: {"value": 25, "unit": "cm"}
